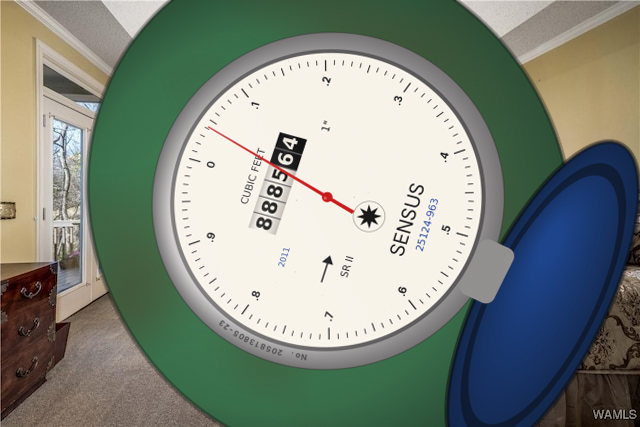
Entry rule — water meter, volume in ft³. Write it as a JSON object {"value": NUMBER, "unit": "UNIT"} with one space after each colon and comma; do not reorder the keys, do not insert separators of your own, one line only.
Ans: {"value": 888564.04, "unit": "ft³"}
